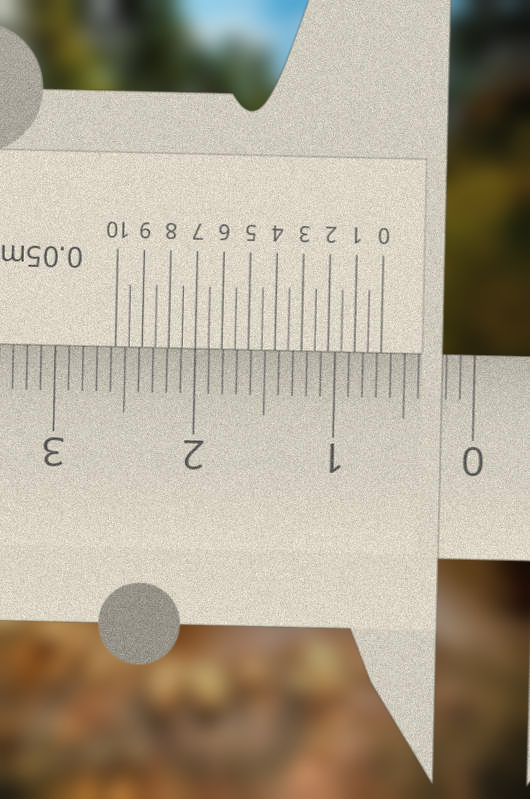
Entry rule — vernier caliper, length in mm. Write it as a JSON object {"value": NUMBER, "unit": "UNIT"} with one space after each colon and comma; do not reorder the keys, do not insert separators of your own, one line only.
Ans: {"value": 6.7, "unit": "mm"}
